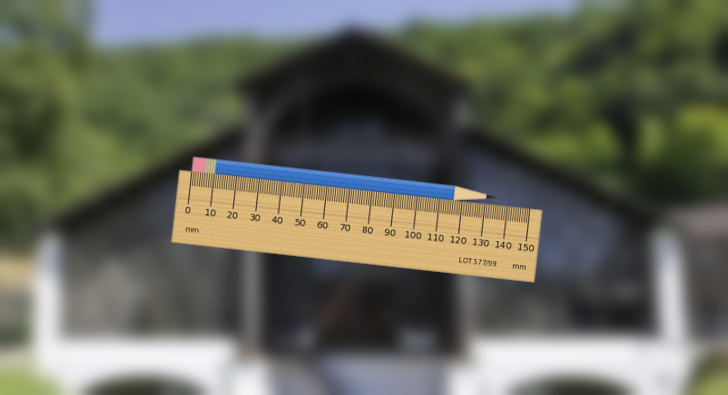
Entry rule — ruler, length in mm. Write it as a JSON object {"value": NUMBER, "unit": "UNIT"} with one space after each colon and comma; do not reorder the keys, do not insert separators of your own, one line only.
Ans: {"value": 135, "unit": "mm"}
